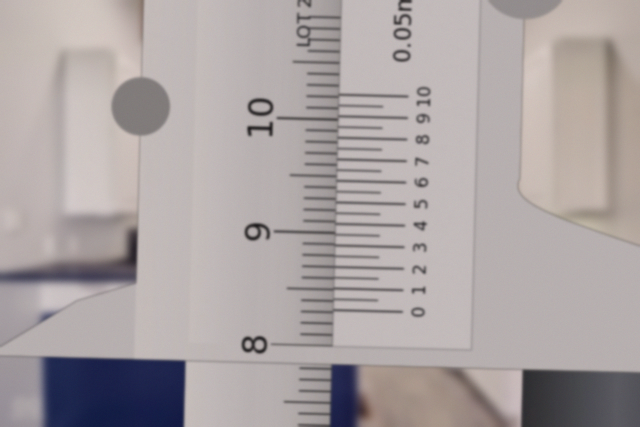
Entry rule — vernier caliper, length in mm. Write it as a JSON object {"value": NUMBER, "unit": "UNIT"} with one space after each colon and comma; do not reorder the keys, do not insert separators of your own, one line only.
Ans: {"value": 83.2, "unit": "mm"}
